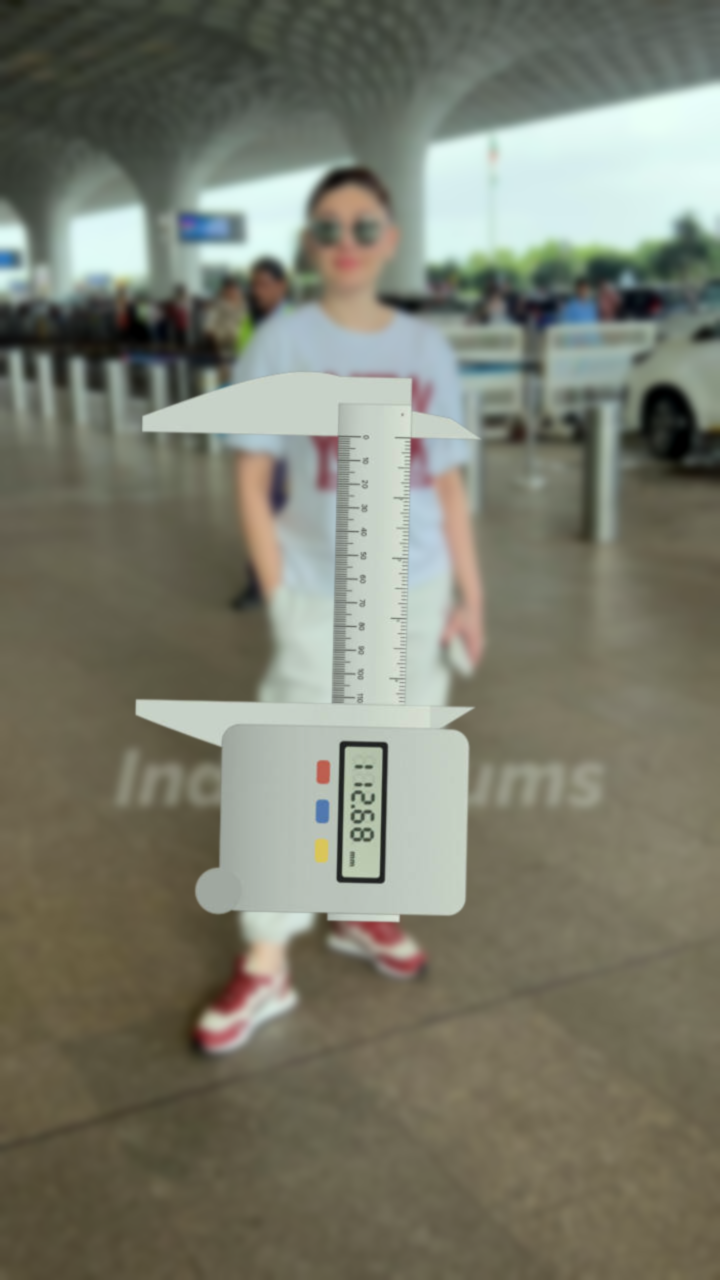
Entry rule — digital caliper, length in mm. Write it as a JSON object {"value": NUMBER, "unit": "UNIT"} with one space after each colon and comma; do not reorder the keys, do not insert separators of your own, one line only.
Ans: {"value": 112.68, "unit": "mm"}
